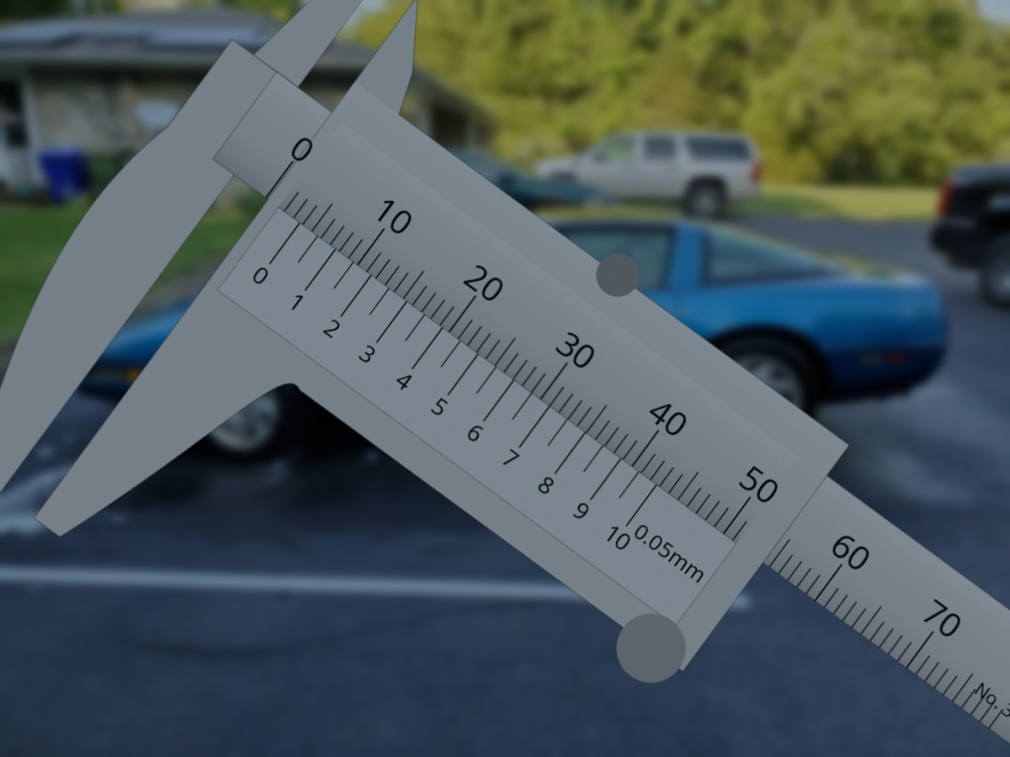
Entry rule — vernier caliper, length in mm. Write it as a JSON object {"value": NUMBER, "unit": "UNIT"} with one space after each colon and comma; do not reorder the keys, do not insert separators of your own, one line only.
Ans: {"value": 3.7, "unit": "mm"}
